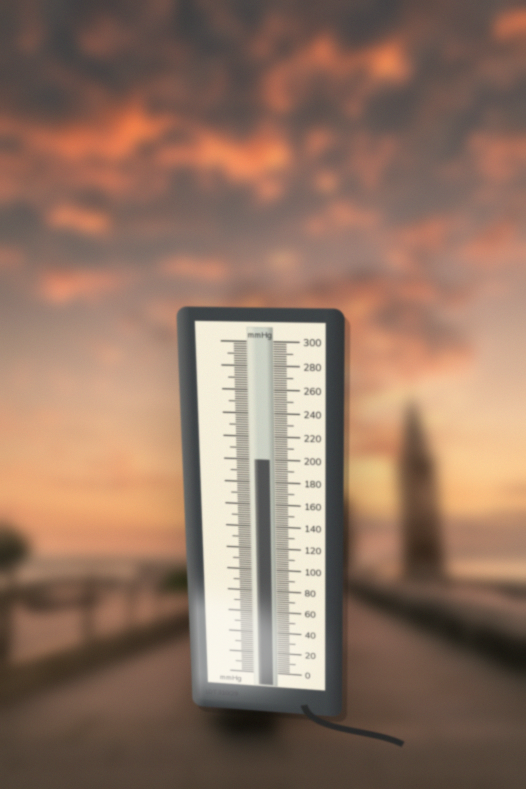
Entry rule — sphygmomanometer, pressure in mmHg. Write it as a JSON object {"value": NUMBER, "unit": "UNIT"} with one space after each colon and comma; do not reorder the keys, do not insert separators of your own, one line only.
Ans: {"value": 200, "unit": "mmHg"}
